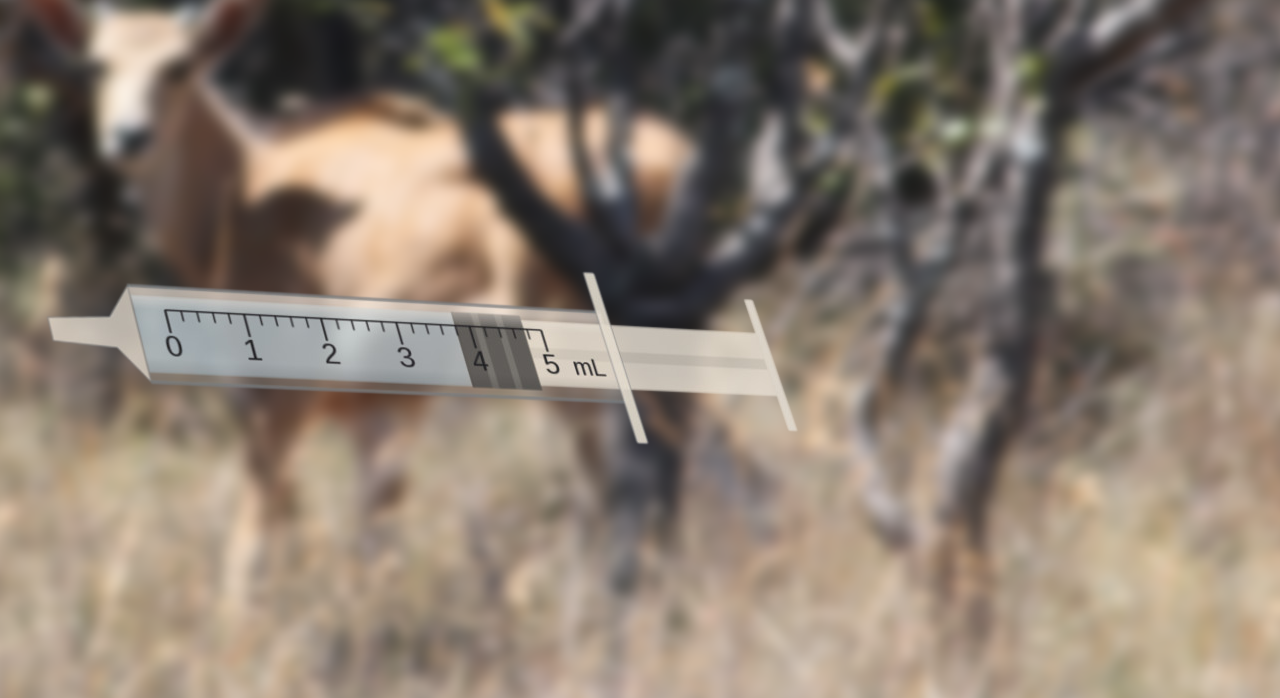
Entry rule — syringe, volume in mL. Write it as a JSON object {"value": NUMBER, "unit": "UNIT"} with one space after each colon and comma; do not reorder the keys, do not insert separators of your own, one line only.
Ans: {"value": 3.8, "unit": "mL"}
